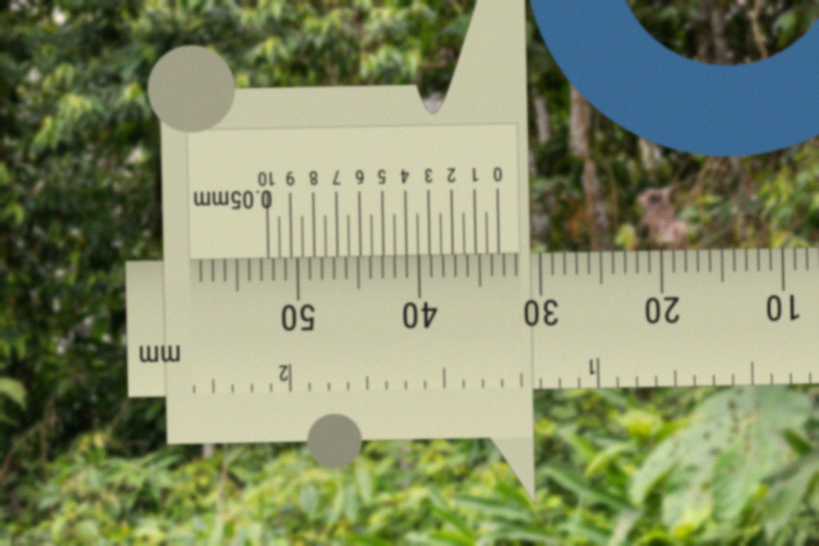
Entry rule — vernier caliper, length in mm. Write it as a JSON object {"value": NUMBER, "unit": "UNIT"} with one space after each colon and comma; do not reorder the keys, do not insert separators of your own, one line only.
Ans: {"value": 33.4, "unit": "mm"}
